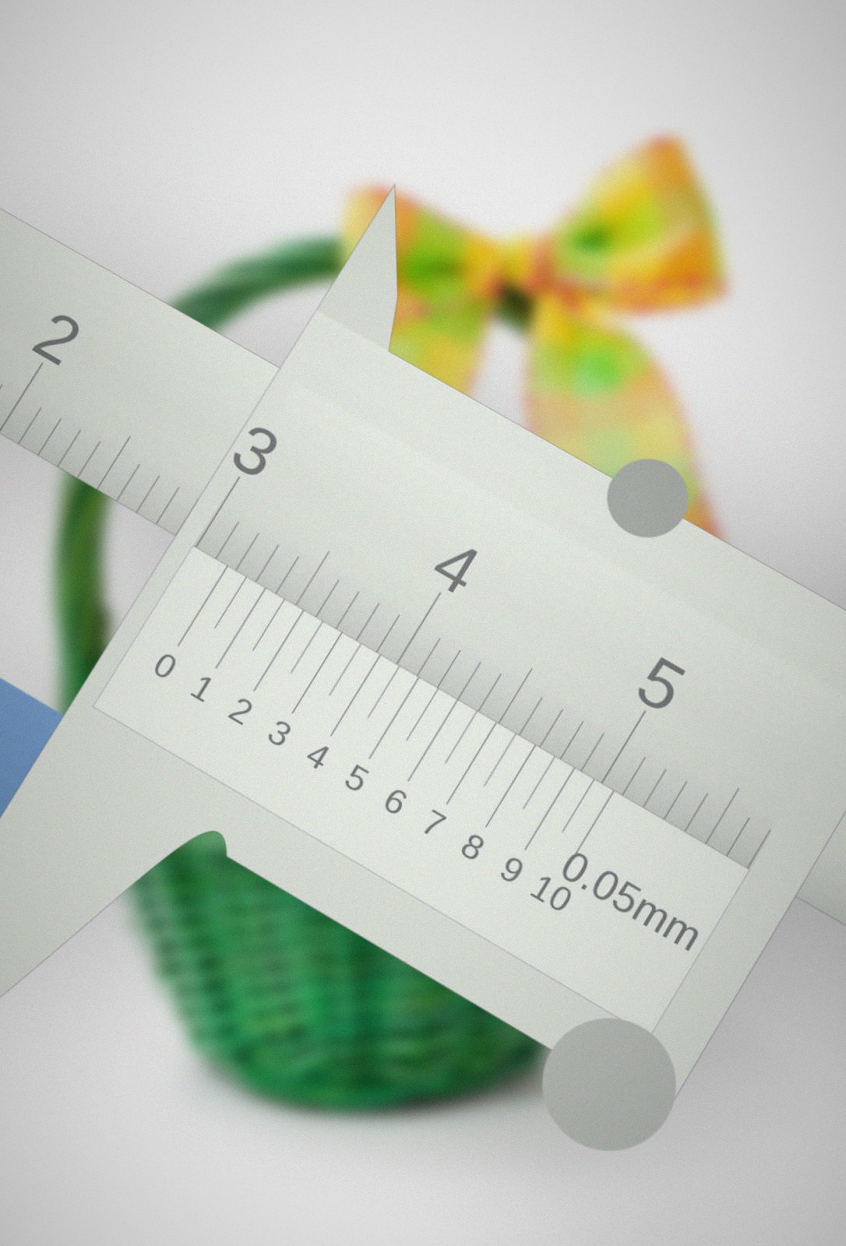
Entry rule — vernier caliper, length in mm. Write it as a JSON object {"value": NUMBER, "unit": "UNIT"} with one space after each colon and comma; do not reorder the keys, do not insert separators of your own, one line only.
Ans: {"value": 31.60, "unit": "mm"}
